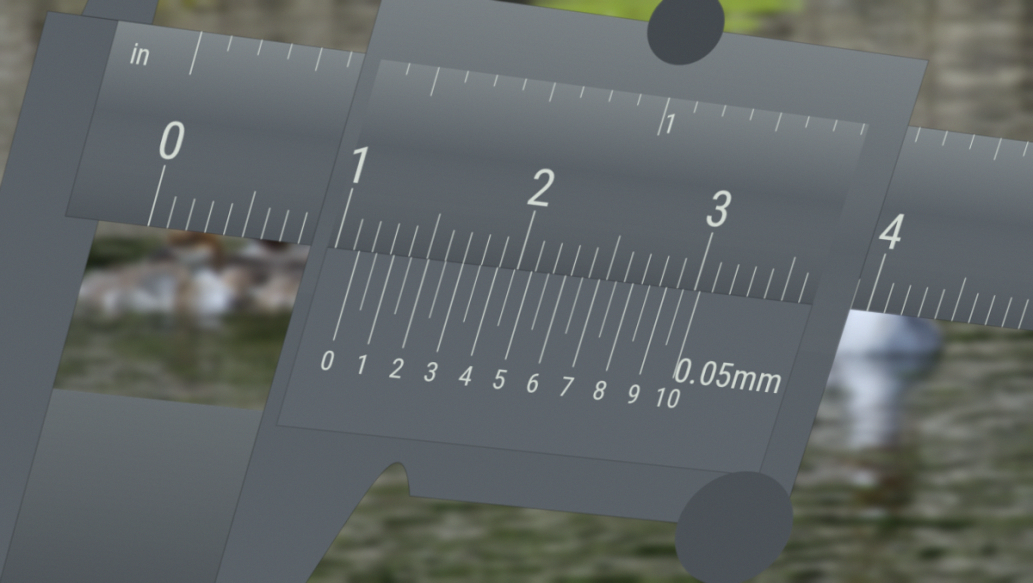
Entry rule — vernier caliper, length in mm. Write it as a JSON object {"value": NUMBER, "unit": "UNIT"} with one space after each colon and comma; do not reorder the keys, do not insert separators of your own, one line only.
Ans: {"value": 11.3, "unit": "mm"}
